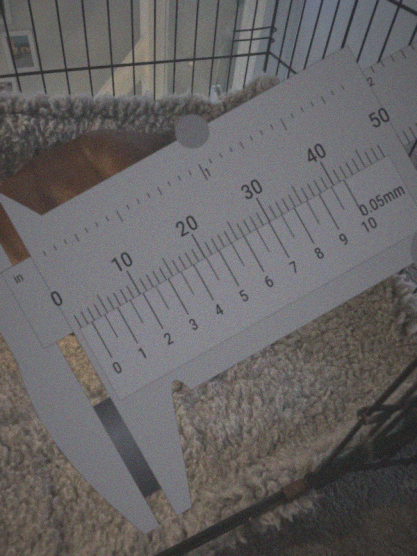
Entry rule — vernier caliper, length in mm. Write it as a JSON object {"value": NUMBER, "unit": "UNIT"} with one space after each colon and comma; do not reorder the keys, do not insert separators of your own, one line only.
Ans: {"value": 2.6, "unit": "mm"}
